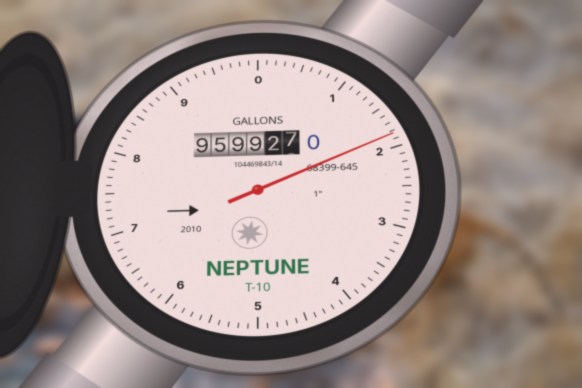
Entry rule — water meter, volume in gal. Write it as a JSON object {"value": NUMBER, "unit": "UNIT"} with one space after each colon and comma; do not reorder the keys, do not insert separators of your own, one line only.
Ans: {"value": 9599271.8, "unit": "gal"}
